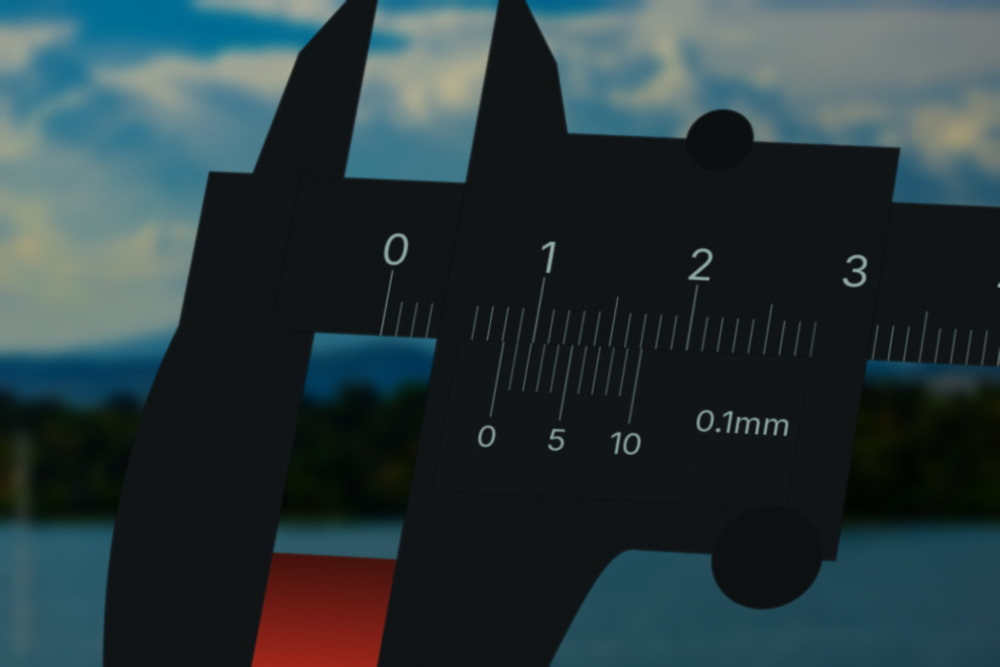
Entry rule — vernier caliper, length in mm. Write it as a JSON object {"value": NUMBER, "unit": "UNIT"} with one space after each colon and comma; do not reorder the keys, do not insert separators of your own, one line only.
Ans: {"value": 8.1, "unit": "mm"}
